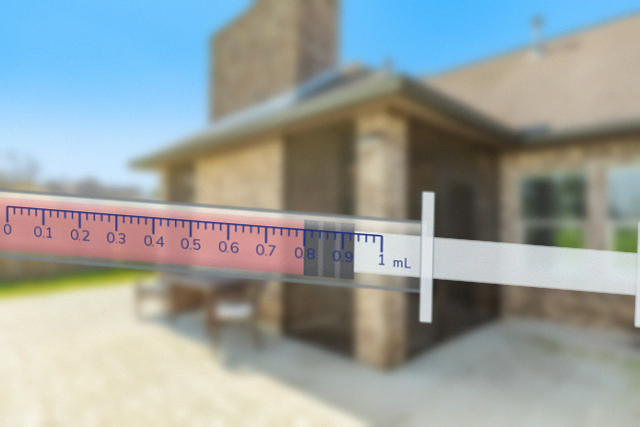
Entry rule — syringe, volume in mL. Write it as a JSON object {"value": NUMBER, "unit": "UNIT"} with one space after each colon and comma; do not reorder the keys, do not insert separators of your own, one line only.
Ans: {"value": 0.8, "unit": "mL"}
